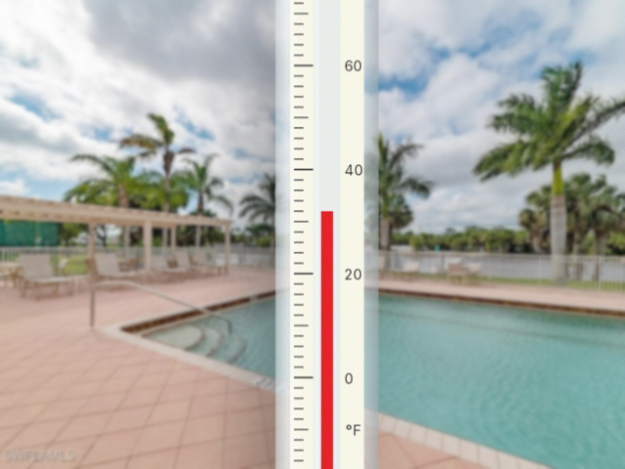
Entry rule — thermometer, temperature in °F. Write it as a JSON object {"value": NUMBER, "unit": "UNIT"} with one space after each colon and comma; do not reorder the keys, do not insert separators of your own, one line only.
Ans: {"value": 32, "unit": "°F"}
